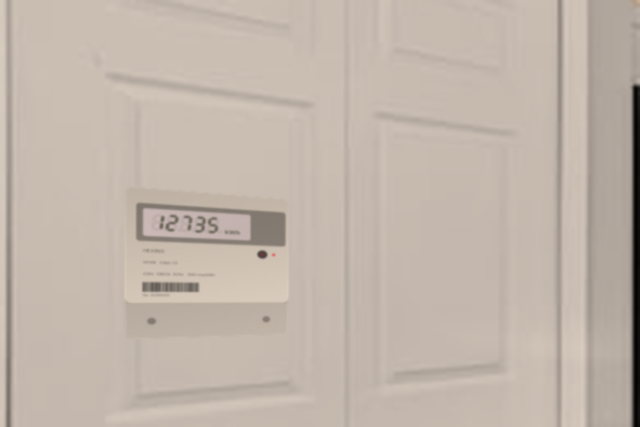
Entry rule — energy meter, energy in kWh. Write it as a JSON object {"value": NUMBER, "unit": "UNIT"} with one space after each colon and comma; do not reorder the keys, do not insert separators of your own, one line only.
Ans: {"value": 12735, "unit": "kWh"}
